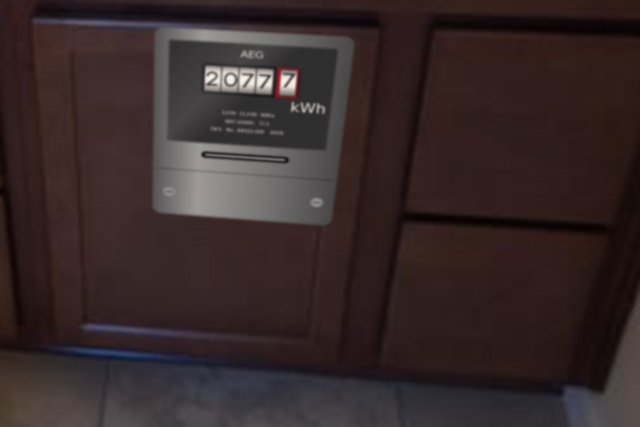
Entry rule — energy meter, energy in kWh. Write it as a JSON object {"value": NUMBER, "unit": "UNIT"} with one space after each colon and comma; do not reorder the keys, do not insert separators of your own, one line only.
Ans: {"value": 2077.7, "unit": "kWh"}
